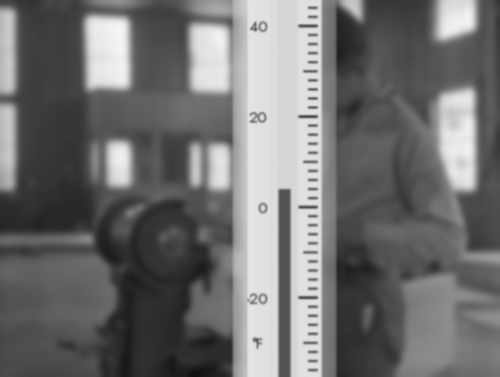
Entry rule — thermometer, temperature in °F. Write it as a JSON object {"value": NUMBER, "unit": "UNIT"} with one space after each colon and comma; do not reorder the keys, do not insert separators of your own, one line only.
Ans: {"value": 4, "unit": "°F"}
